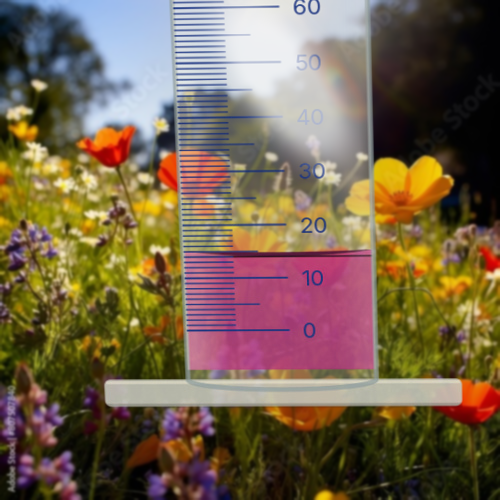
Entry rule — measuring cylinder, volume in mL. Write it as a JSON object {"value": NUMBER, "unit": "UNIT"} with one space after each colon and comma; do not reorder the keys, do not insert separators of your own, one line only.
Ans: {"value": 14, "unit": "mL"}
